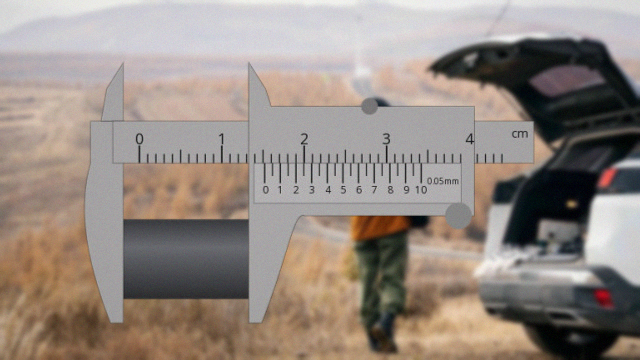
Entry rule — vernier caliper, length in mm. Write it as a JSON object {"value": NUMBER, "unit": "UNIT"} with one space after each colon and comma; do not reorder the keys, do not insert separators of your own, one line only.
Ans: {"value": 15.2, "unit": "mm"}
